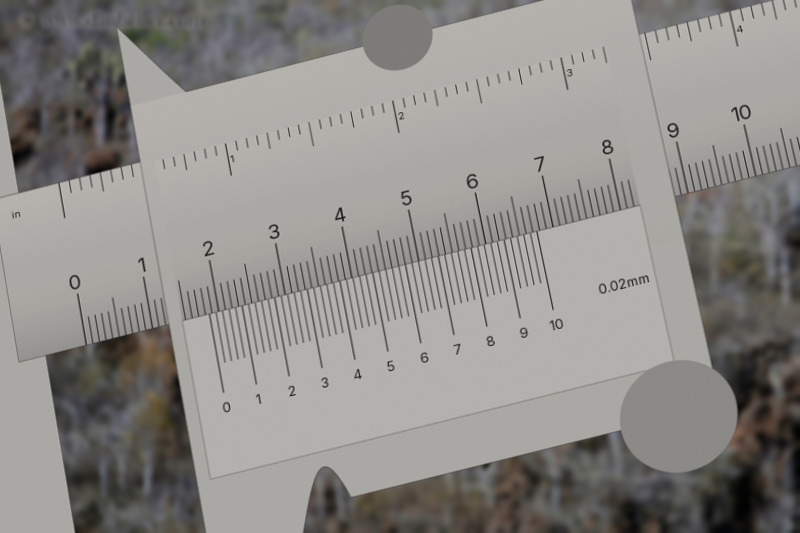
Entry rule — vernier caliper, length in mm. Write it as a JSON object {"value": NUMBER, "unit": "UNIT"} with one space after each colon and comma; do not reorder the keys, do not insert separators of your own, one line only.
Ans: {"value": 18.6, "unit": "mm"}
